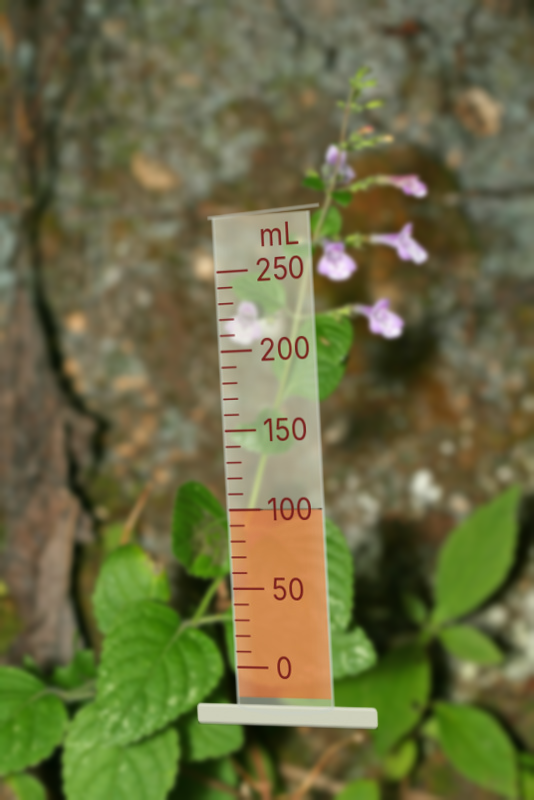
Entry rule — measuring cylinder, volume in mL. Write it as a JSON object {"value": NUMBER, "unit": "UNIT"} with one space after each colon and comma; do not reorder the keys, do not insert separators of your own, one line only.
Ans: {"value": 100, "unit": "mL"}
